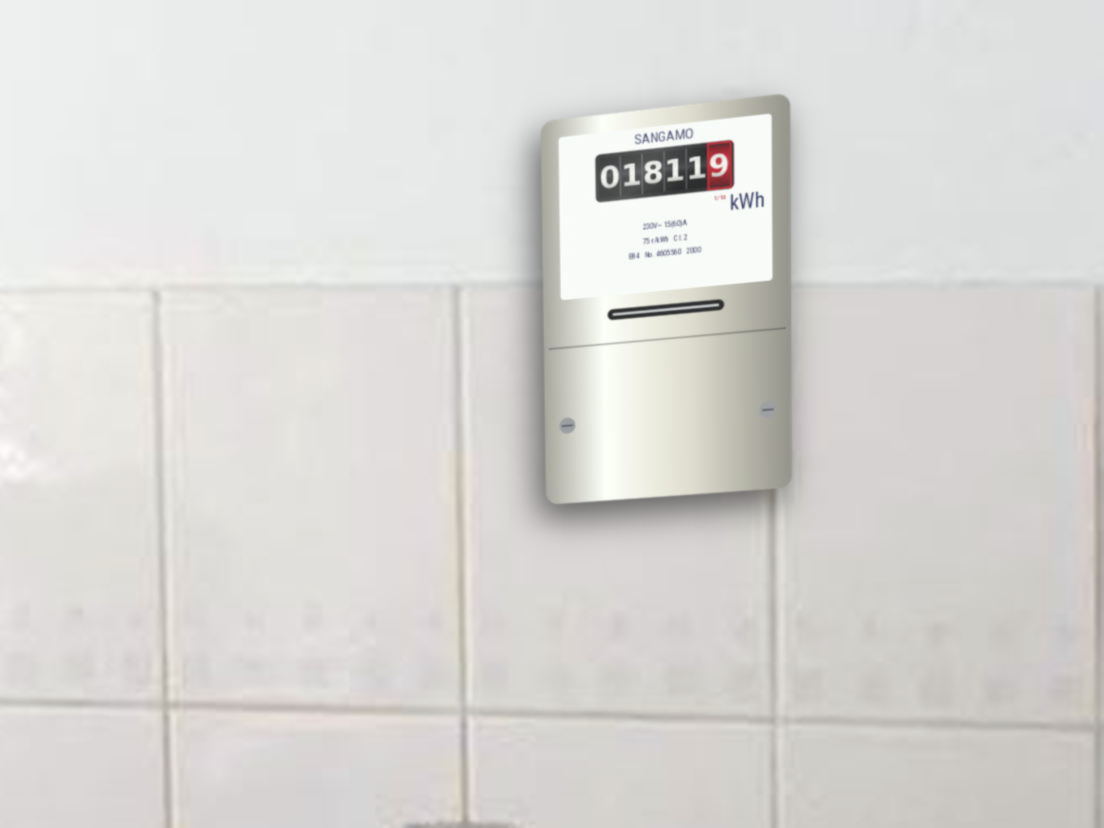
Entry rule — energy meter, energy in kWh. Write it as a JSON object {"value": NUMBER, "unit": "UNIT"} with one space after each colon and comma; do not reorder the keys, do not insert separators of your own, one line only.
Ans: {"value": 1811.9, "unit": "kWh"}
